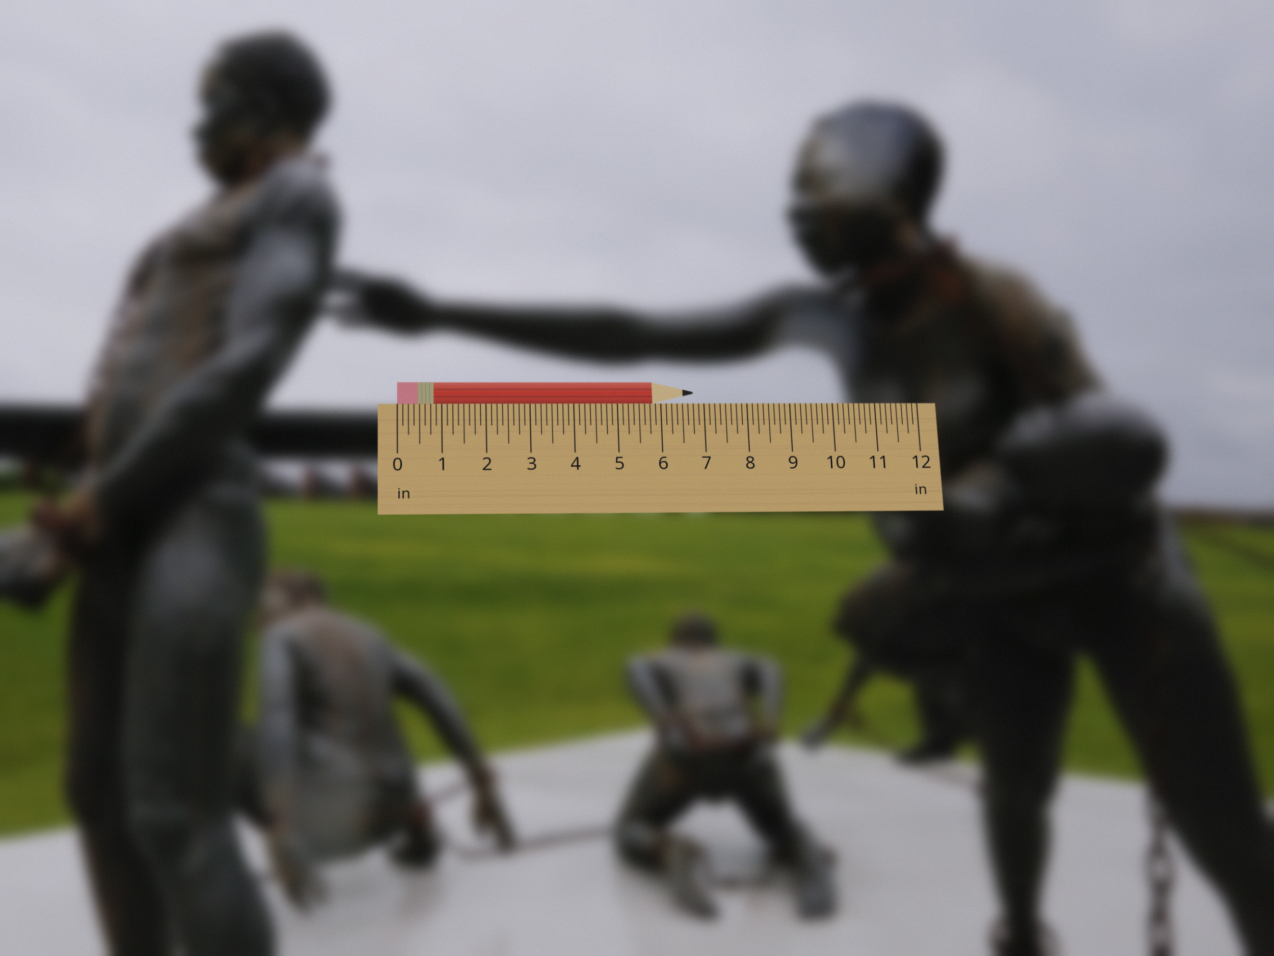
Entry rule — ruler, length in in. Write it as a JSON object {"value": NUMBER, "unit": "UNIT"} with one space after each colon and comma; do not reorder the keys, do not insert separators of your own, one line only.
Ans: {"value": 6.75, "unit": "in"}
